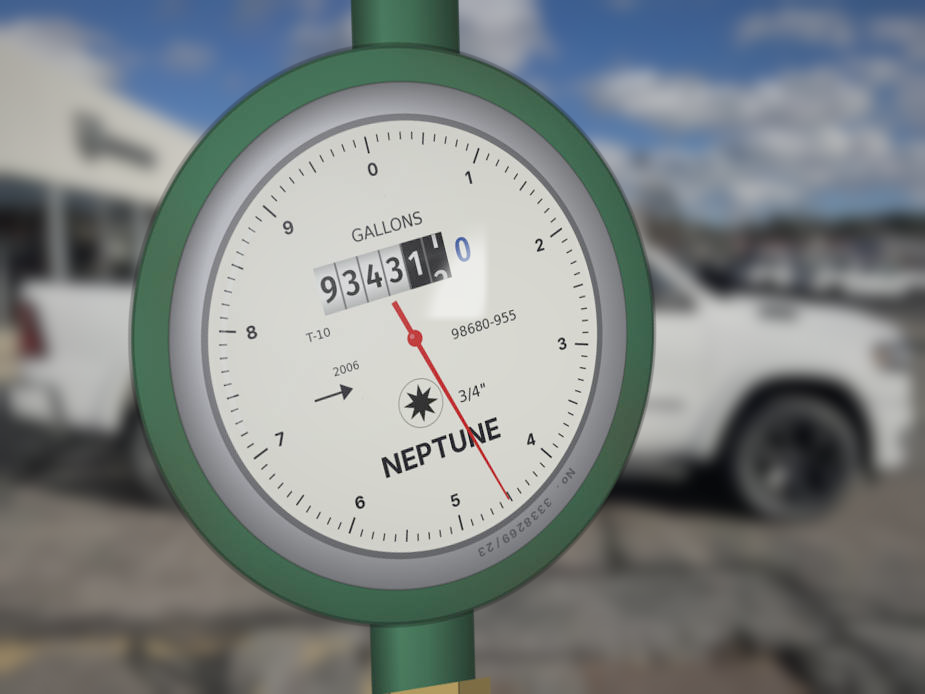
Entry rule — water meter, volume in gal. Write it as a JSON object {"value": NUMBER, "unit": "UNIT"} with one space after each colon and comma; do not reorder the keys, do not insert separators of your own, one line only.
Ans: {"value": 9343114.5, "unit": "gal"}
